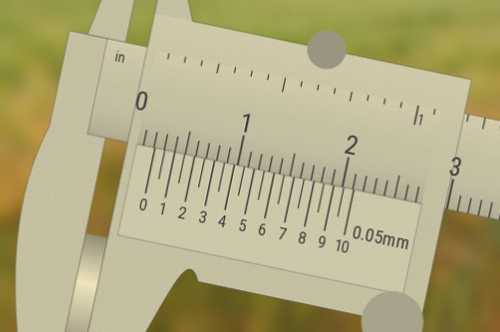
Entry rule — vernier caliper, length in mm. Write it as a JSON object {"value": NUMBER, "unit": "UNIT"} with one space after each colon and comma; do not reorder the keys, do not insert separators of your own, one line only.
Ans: {"value": 2.1, "unit": "mm"}
